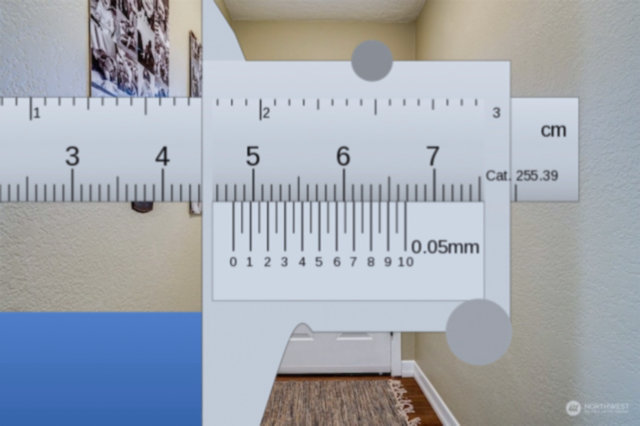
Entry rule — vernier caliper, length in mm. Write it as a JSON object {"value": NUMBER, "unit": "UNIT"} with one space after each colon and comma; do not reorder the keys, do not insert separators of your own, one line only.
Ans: {"value": 47.8, "unit": "mm"}
